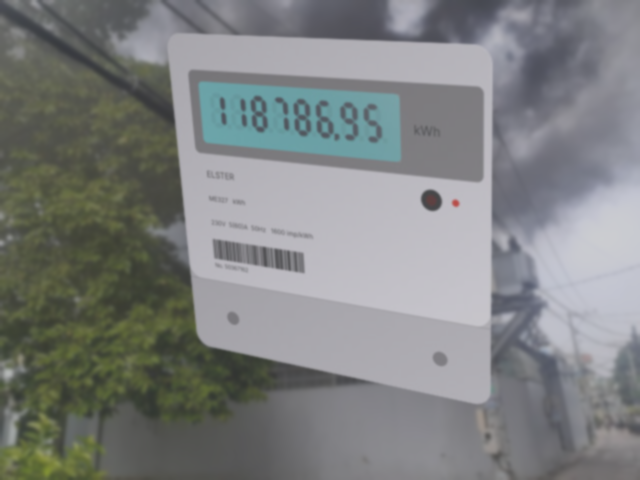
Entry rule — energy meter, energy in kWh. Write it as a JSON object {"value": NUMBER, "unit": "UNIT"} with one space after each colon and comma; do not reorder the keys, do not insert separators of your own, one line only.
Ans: {"value": 118786.95, "unit": "kWh"}
